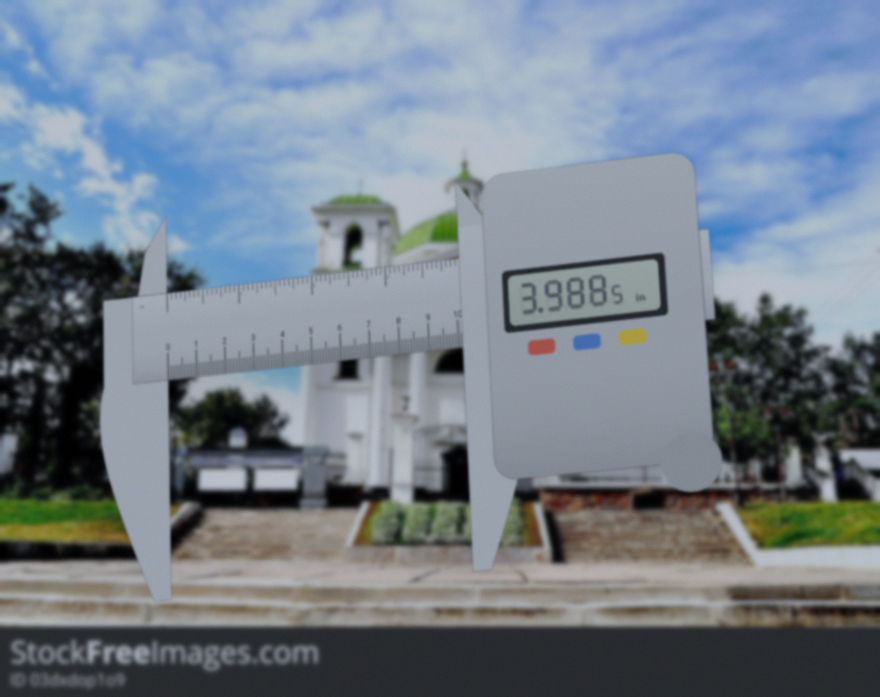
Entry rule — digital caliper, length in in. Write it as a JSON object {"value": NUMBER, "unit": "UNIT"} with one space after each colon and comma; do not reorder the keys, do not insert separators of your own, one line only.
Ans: {"value": 3.9885, "unit": "in"}
